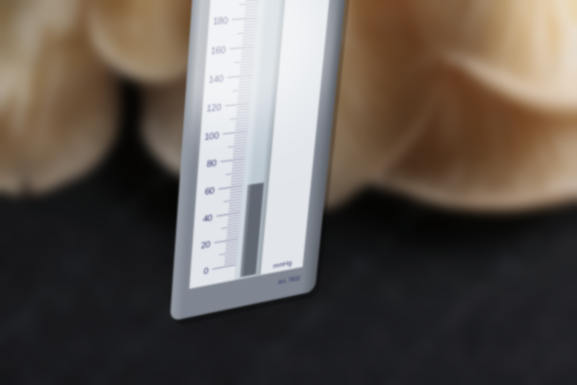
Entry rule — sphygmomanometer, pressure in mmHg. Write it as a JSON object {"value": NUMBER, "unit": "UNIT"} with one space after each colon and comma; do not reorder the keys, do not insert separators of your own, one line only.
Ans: {"value": 60, "unit": "mmHg"}
